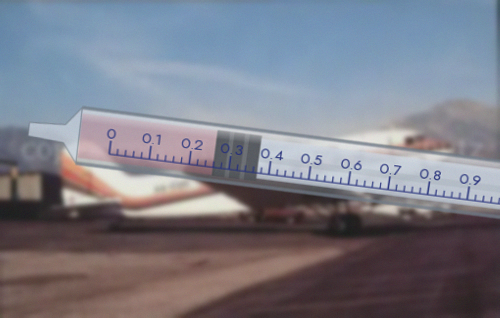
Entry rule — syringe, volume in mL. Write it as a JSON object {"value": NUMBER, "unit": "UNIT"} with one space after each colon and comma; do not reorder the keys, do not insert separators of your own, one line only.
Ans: {"value": 0.26, "unit": "mL"}
